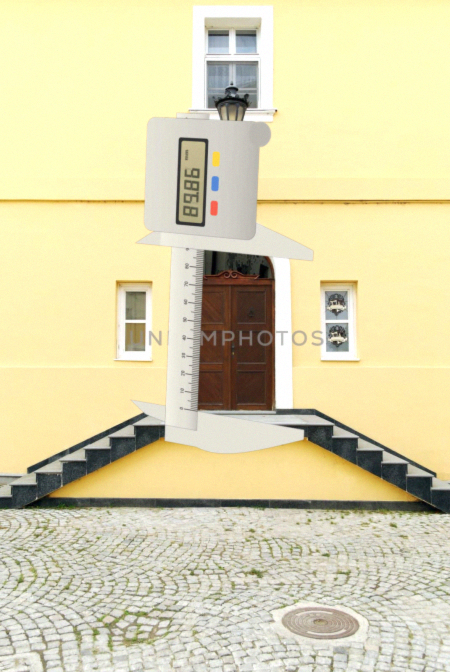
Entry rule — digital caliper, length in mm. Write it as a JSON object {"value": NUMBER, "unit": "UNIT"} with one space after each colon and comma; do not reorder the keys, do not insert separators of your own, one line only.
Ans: {"value": 89.86, "unit": "mm"}
